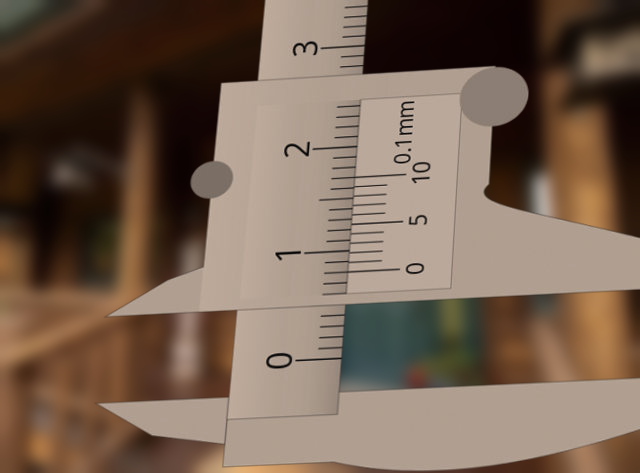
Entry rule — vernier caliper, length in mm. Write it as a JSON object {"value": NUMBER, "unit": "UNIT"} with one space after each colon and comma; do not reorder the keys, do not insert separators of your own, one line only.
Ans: {"value": 8.0, "unit": "mm"}
